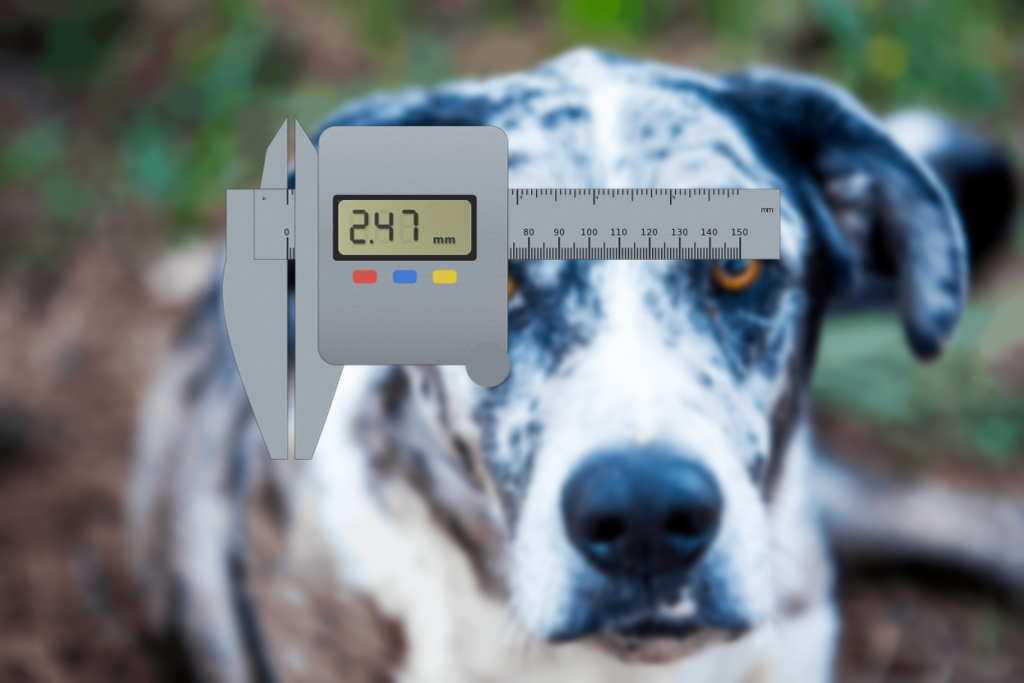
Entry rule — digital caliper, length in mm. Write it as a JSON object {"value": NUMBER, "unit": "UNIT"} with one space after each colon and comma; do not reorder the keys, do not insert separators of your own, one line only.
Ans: {"value": 2.47, "unit": "mm"}
